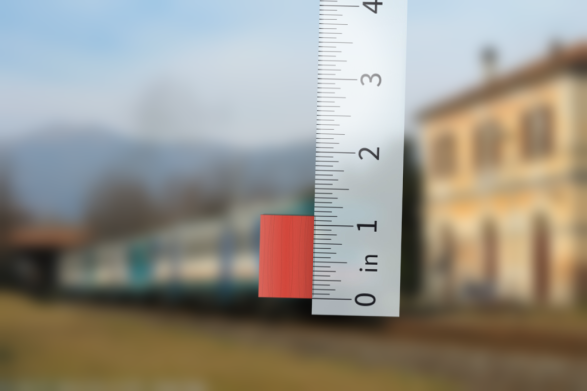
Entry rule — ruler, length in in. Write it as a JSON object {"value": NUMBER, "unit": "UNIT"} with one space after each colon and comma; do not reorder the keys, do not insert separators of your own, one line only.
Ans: {"value": 1.125, "unit": "in"}
